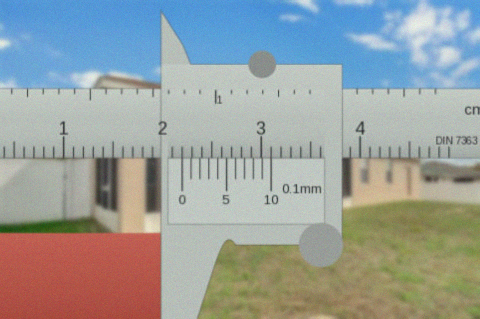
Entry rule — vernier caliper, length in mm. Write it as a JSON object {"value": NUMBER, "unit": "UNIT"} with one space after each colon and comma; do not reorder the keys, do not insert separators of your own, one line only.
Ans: {"value": 22.0, "unit": "mm"}
